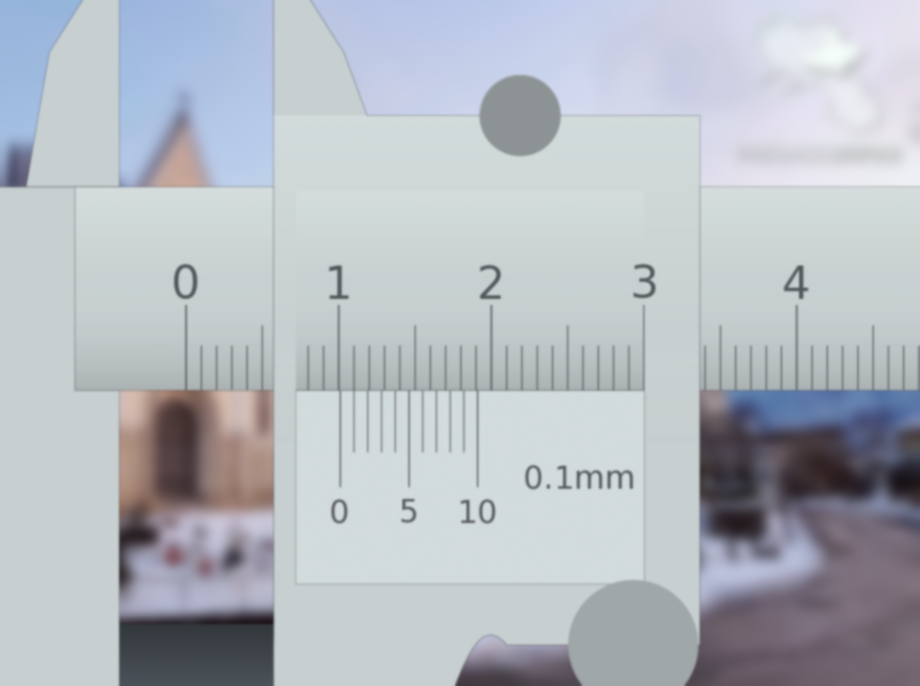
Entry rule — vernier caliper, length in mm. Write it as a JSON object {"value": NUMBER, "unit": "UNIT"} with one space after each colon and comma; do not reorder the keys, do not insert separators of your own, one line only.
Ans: {"value": 10.1, "unit": "mm"}
